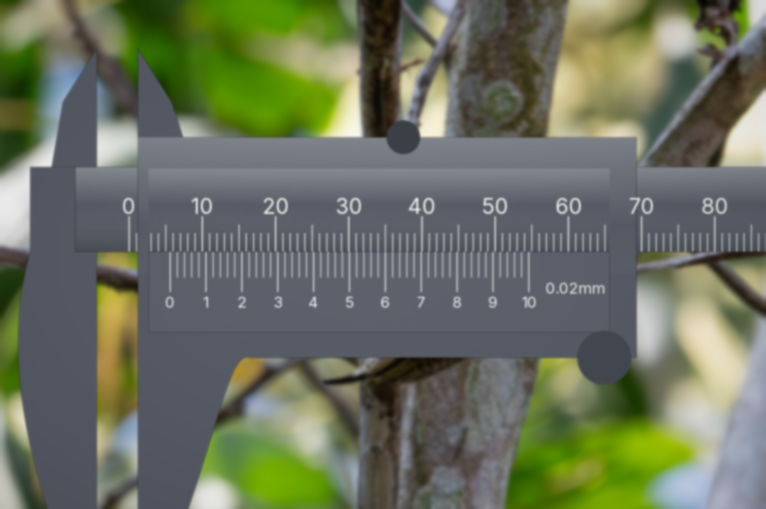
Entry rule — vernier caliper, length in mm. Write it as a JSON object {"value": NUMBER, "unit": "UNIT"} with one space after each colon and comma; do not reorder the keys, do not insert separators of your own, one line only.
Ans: {"value": 5.6, "unit": "mm"}
